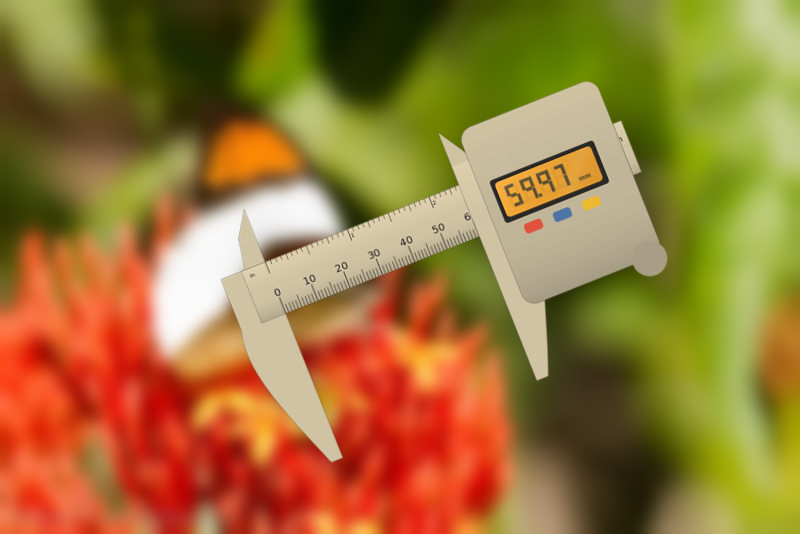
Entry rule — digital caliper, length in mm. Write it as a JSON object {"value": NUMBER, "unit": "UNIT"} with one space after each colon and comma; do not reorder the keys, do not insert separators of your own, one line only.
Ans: {"value": 59.97, "unit": "mm"}
